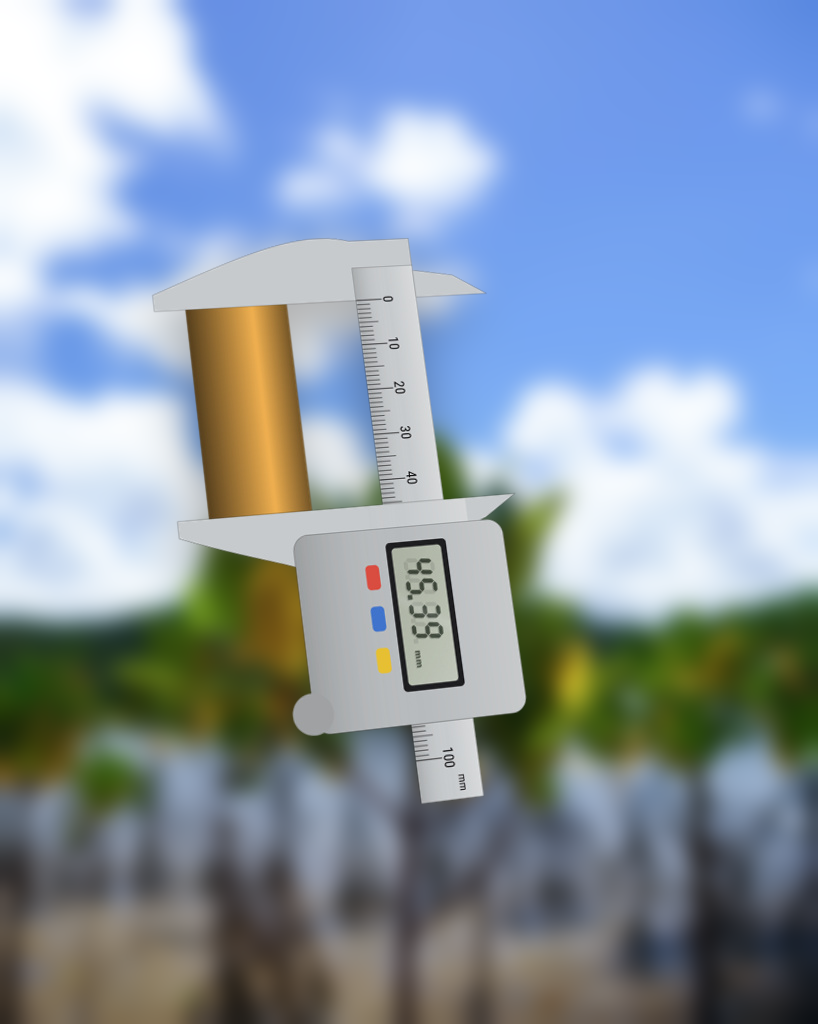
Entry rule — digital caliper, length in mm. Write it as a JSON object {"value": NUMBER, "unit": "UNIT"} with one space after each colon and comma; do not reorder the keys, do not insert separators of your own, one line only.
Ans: {"value": 45.39, "unit": "mm"}
